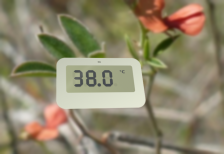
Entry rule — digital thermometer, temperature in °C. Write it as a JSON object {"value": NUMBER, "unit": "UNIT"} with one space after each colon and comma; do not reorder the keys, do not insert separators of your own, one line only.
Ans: {"value": 38.0, "unit": "°C"}
